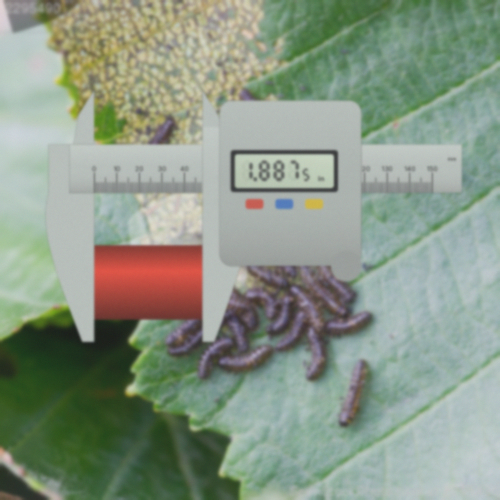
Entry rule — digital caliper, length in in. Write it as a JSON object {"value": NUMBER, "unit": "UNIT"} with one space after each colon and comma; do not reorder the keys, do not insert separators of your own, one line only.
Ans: {"value": 1.8875, "unit": "in"}
